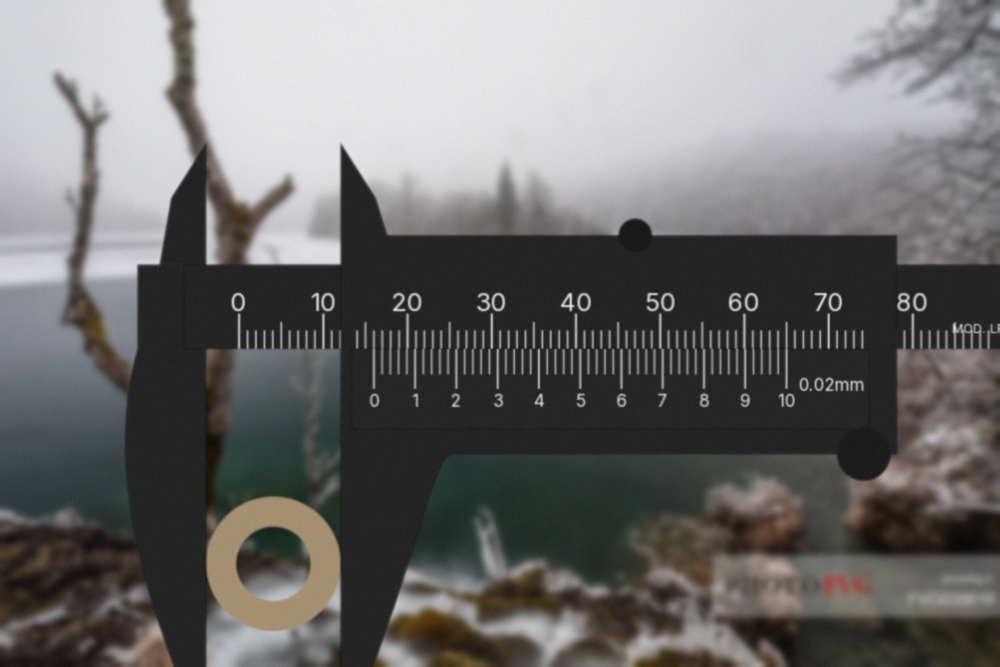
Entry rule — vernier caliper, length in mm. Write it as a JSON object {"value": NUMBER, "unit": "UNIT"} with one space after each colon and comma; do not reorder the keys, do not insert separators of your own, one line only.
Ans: {"value": 16.0, "unit": "mm"}
